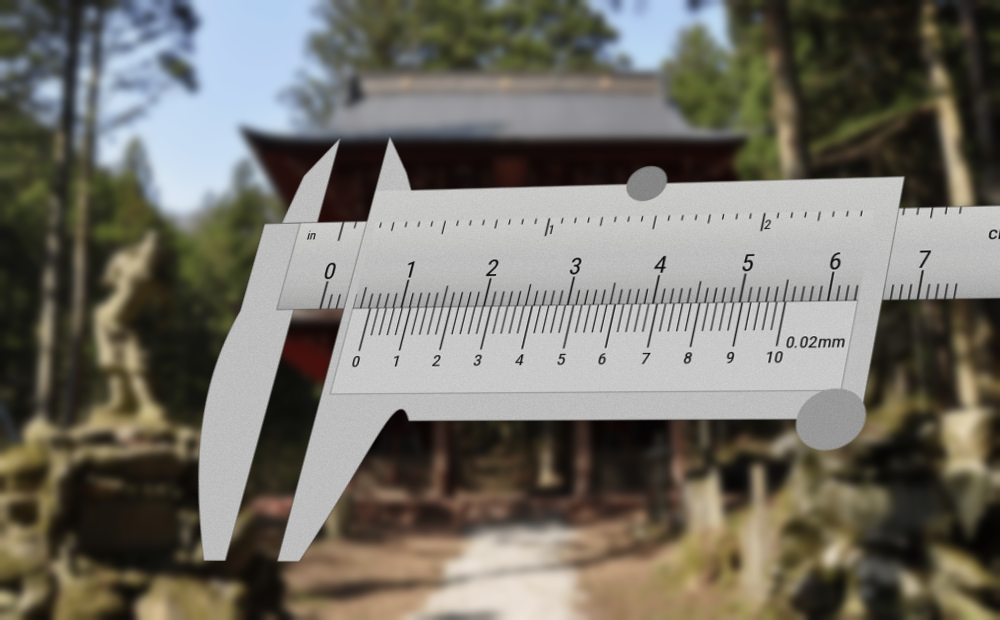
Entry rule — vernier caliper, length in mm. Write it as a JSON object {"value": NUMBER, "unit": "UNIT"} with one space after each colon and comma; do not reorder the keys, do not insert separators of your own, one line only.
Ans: {"value": 6.2, "unit": "mm"}
